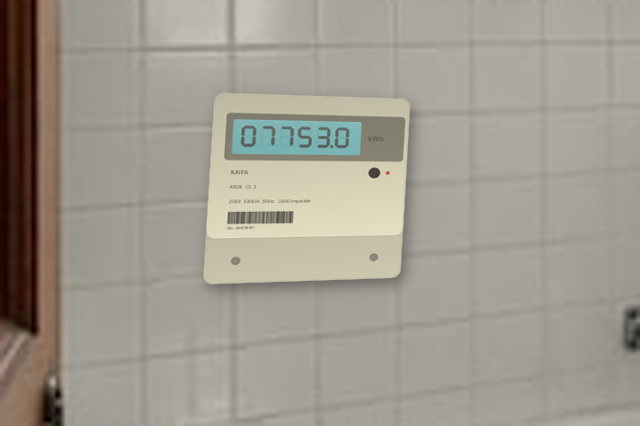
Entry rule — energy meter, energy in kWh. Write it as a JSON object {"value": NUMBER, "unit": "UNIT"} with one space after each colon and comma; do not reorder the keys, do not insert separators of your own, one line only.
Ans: {"value": 7753.0, "unit": "kWh"}
